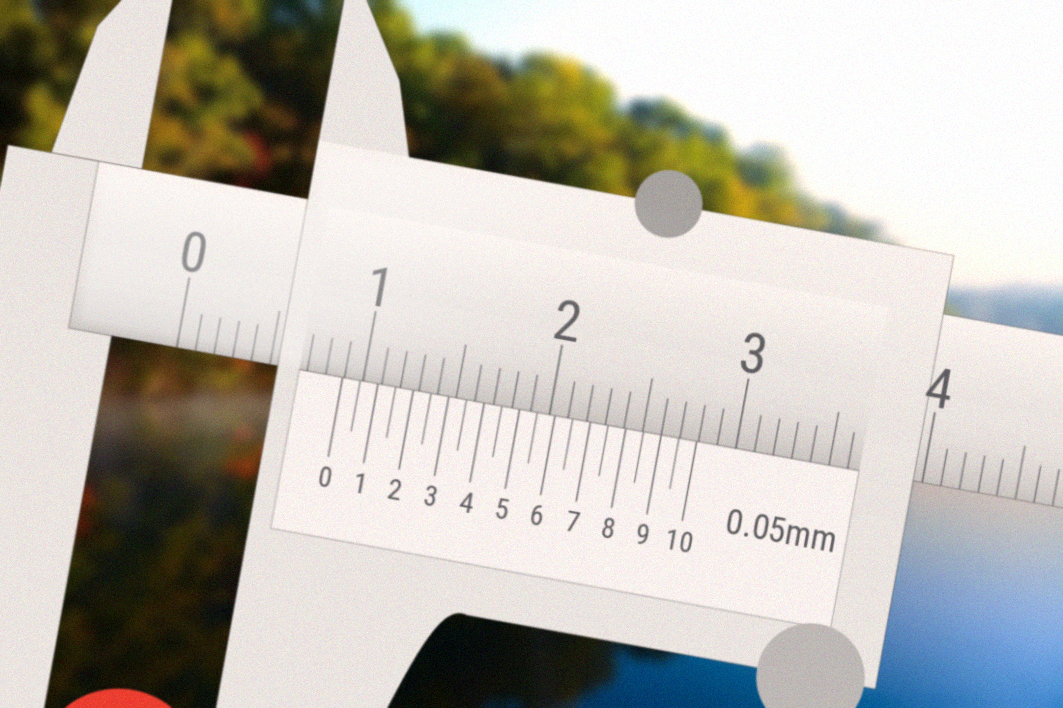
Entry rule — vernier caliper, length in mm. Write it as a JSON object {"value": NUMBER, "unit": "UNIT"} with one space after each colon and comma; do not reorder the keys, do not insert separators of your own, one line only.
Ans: {"value": 8.9, "unit": "mm"}
